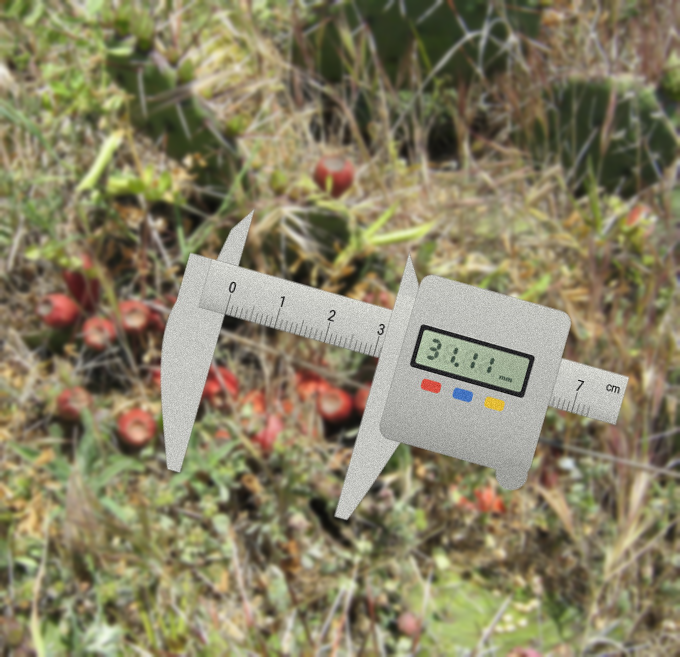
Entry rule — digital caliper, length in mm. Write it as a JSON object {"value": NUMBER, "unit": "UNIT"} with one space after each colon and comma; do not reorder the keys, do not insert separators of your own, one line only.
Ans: {"value": 31.11, "unit": "mm"}
